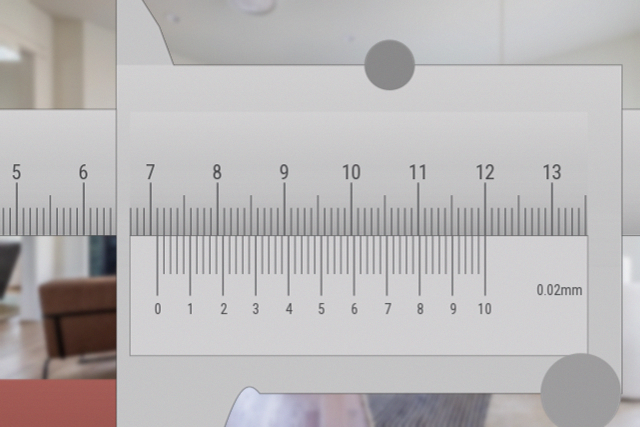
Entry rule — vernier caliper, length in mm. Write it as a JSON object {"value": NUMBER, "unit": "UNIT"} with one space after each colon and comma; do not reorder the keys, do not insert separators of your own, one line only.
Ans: {"value": 71.0, "unit": "mm"}
